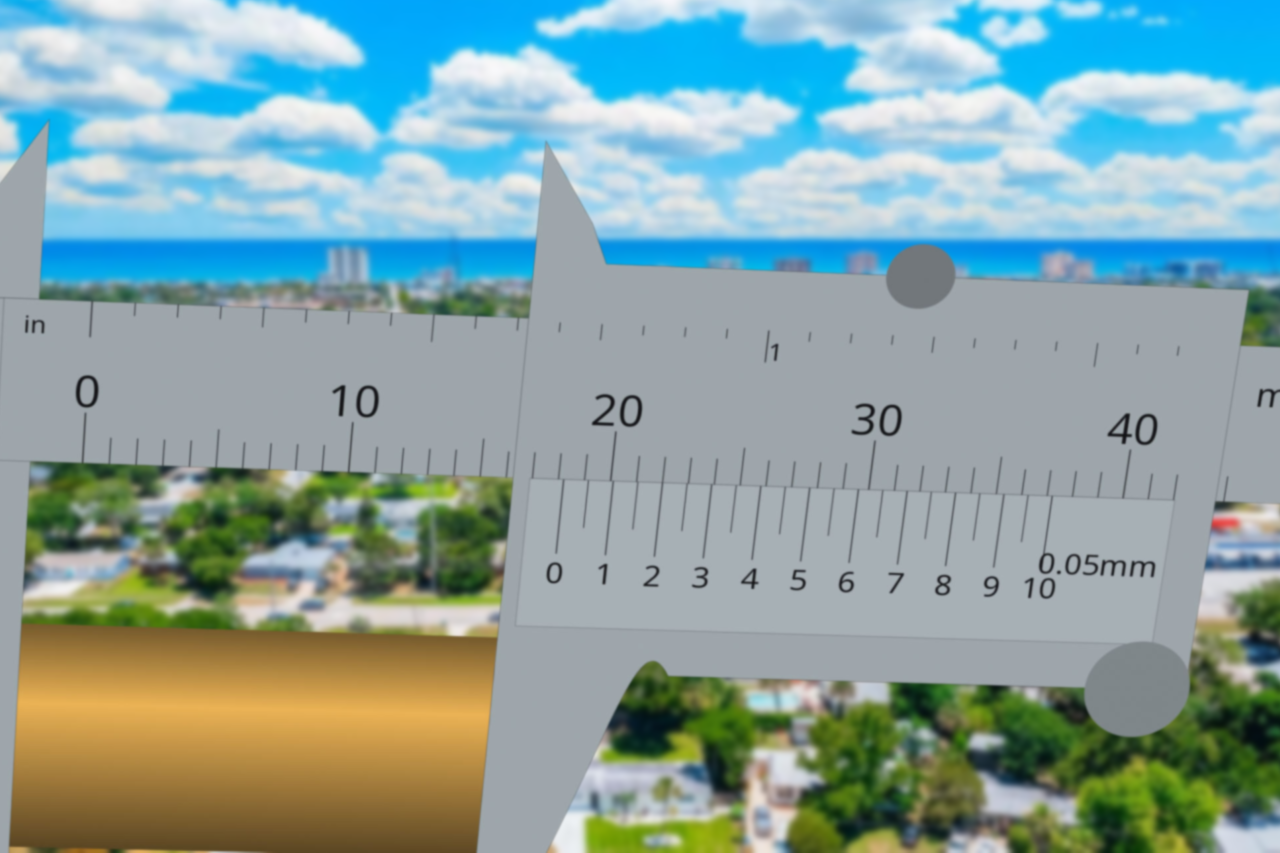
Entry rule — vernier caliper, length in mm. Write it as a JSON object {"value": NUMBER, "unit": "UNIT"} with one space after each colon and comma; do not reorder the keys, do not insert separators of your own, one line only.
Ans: {"value": 18.2, "unit": "mm"}
